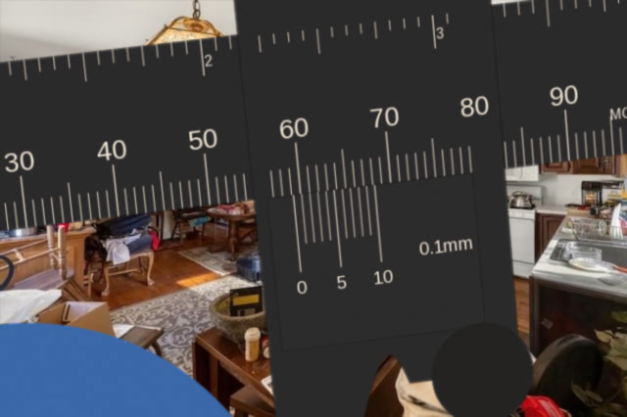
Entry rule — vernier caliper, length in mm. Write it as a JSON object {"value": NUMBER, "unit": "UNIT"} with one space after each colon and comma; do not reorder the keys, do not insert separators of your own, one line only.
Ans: {"value": 59.2, "unit": "mm"}
